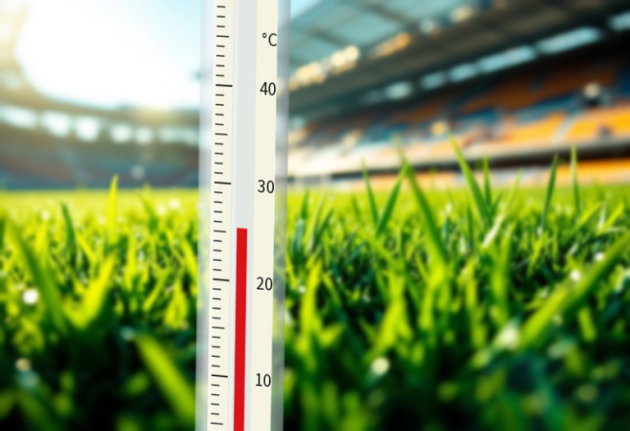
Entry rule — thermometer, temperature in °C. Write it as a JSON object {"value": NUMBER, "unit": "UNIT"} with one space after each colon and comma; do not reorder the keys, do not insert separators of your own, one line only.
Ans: {"value": 25.5, "unit": "°C"}
